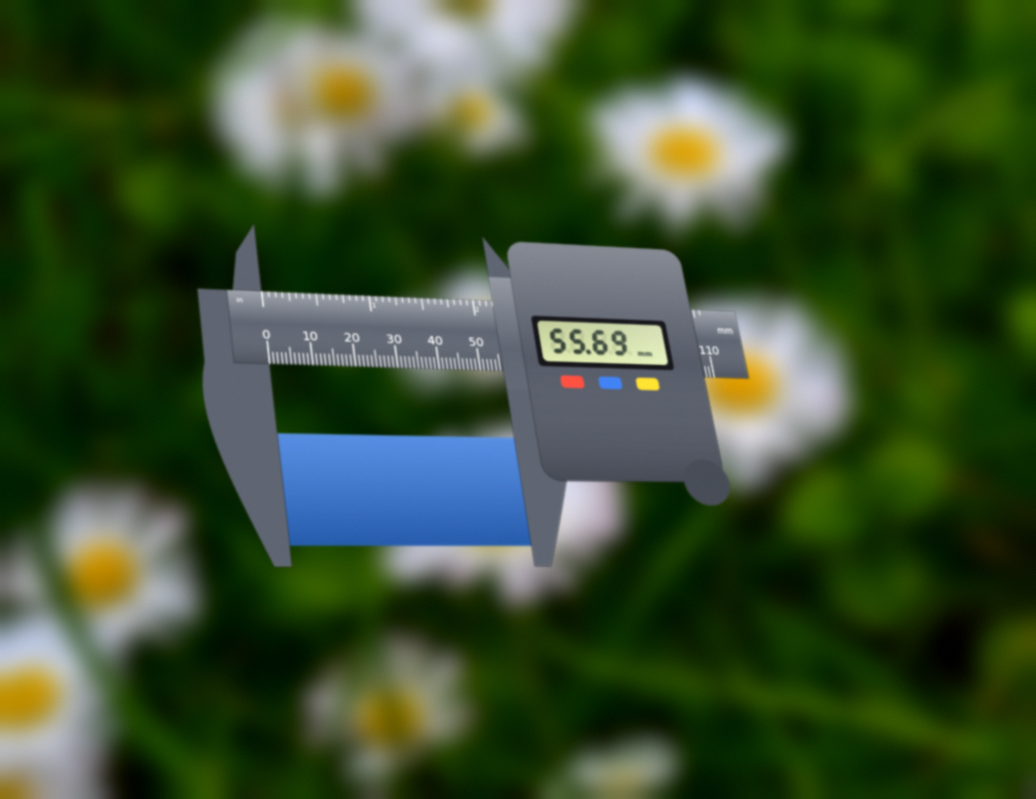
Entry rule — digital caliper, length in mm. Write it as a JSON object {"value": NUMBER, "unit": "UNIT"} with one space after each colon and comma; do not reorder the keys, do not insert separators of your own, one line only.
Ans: {"value": 55.69, "unit": "mm"}
